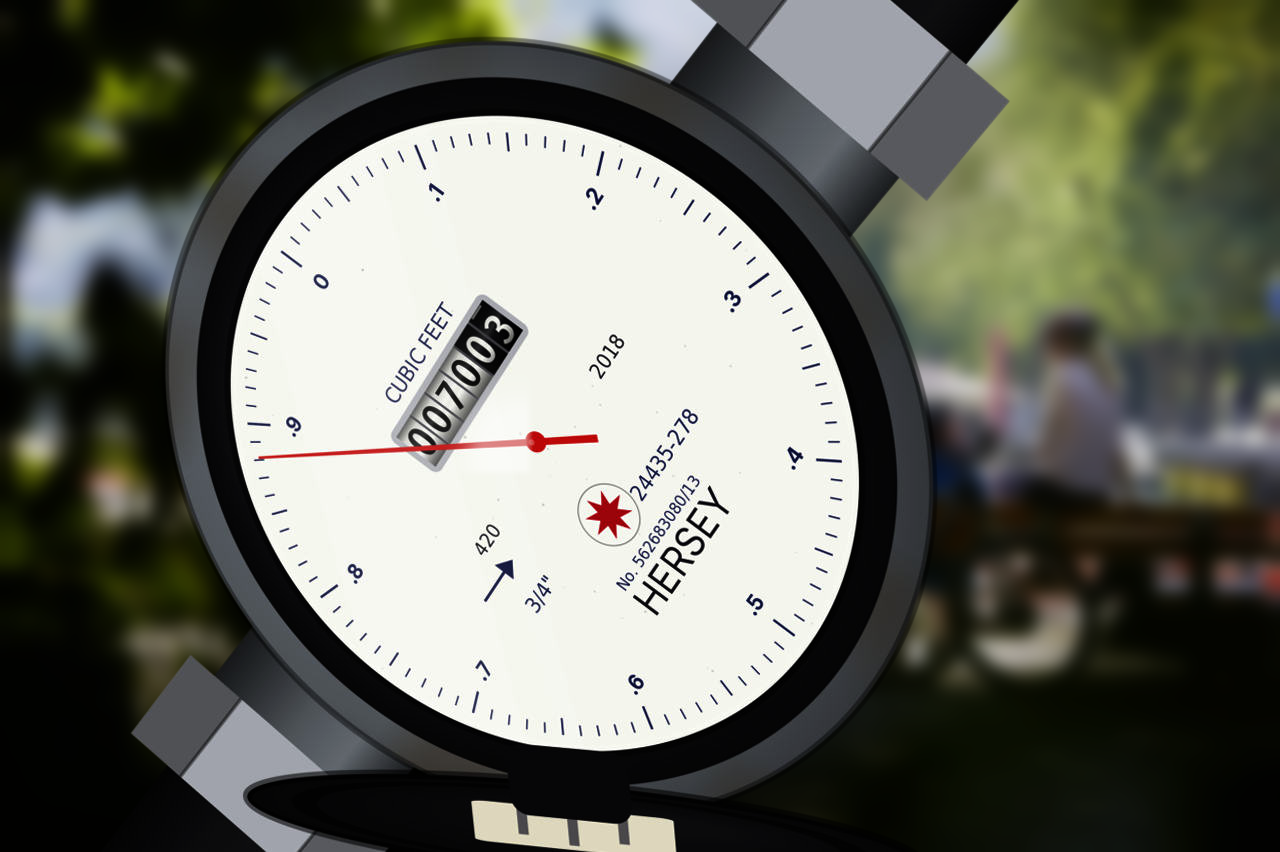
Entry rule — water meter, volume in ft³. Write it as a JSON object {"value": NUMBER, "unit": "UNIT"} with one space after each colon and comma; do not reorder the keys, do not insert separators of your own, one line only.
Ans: {"value": 7002.88, "unit": "ft³"}
